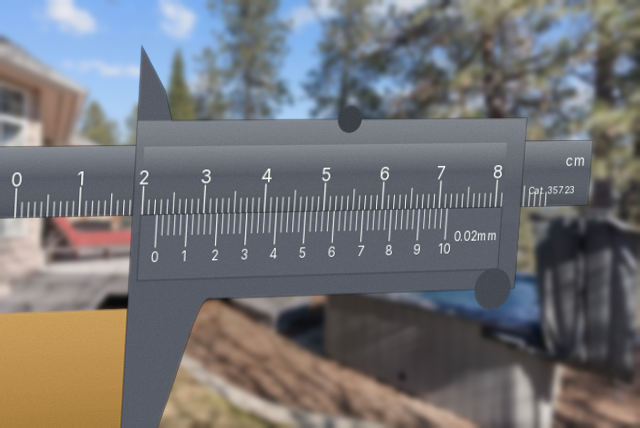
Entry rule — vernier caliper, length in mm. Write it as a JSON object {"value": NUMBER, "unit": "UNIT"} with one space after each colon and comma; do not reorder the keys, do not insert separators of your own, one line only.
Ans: {"value": 22.4, "unit": "mm"}
